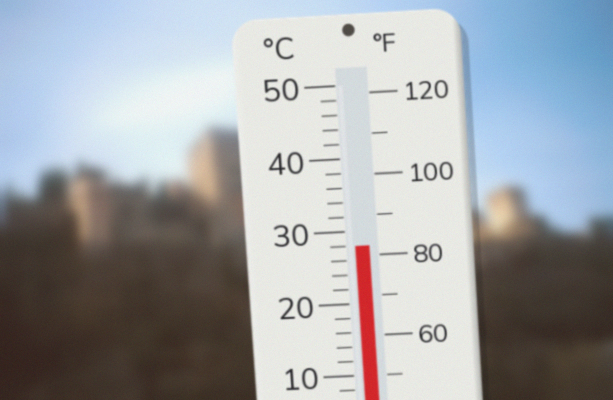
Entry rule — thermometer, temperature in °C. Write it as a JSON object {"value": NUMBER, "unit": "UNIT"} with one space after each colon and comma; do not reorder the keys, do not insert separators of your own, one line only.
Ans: {"value": 28, "unit": "°C"}
